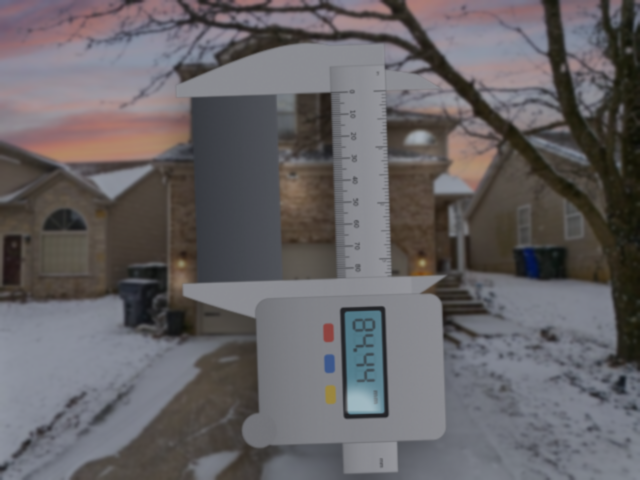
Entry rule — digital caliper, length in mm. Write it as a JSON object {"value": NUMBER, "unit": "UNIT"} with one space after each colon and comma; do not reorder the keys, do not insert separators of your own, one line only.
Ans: {"value": 84.44, "unit": "mm"}
